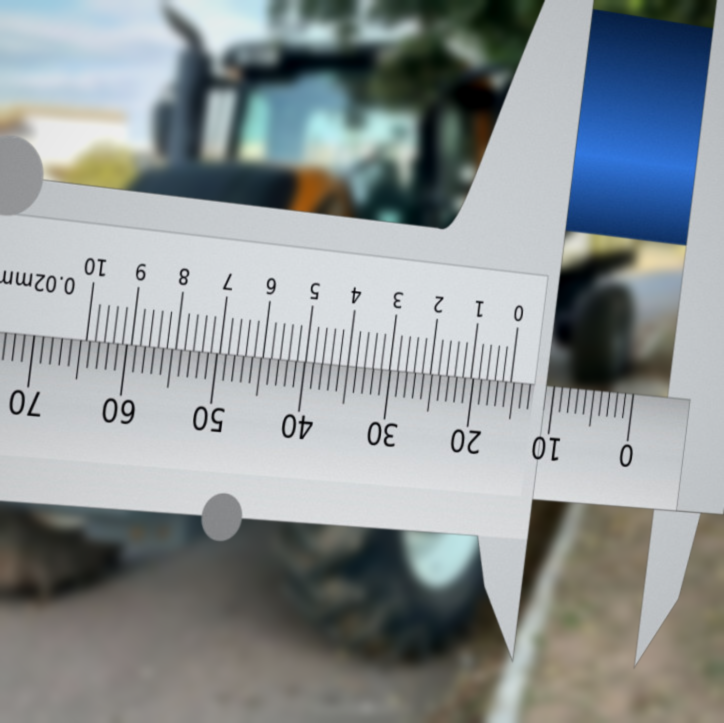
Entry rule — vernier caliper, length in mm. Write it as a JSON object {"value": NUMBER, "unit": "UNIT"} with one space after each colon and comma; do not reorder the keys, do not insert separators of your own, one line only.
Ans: {"value": 15.4, "unit": "mm"}
